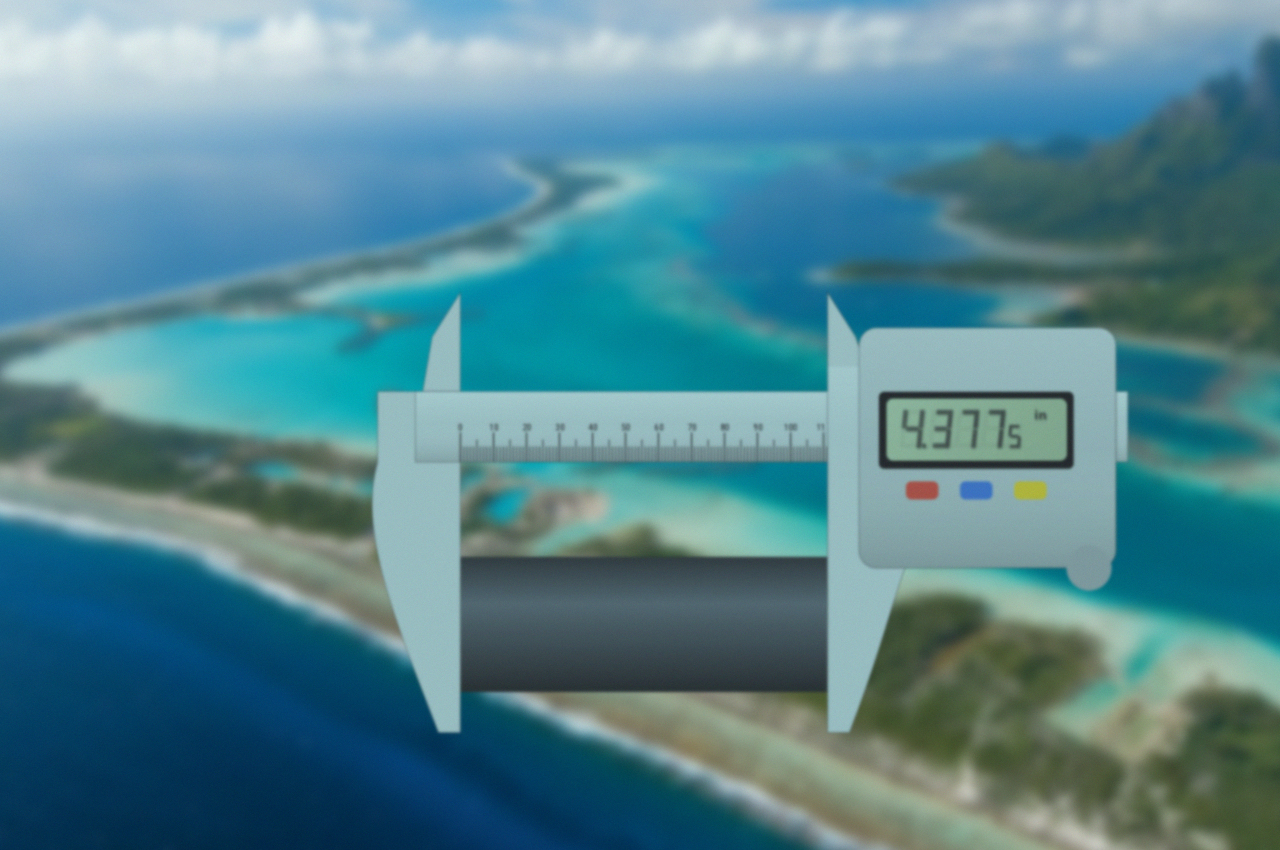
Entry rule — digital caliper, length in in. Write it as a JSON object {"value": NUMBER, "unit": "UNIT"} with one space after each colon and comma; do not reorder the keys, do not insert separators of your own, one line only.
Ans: {"value": 4.3775, "unit": "in"}
